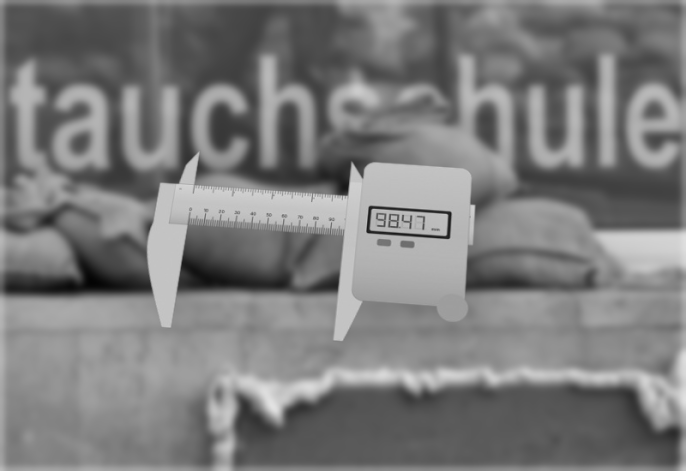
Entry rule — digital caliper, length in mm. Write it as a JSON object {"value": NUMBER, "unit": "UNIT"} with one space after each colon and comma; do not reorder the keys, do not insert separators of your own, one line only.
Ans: {"value": 98.47, "unit": "mm"}
